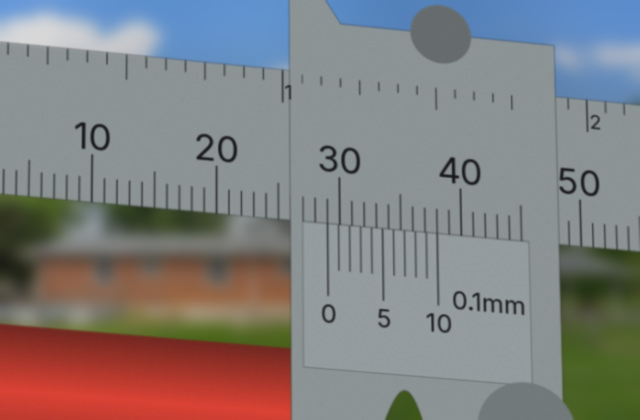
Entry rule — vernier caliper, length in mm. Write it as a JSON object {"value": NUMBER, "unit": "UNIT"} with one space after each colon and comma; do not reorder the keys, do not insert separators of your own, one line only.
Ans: {"value": 29.0, "unit": "mm"}
